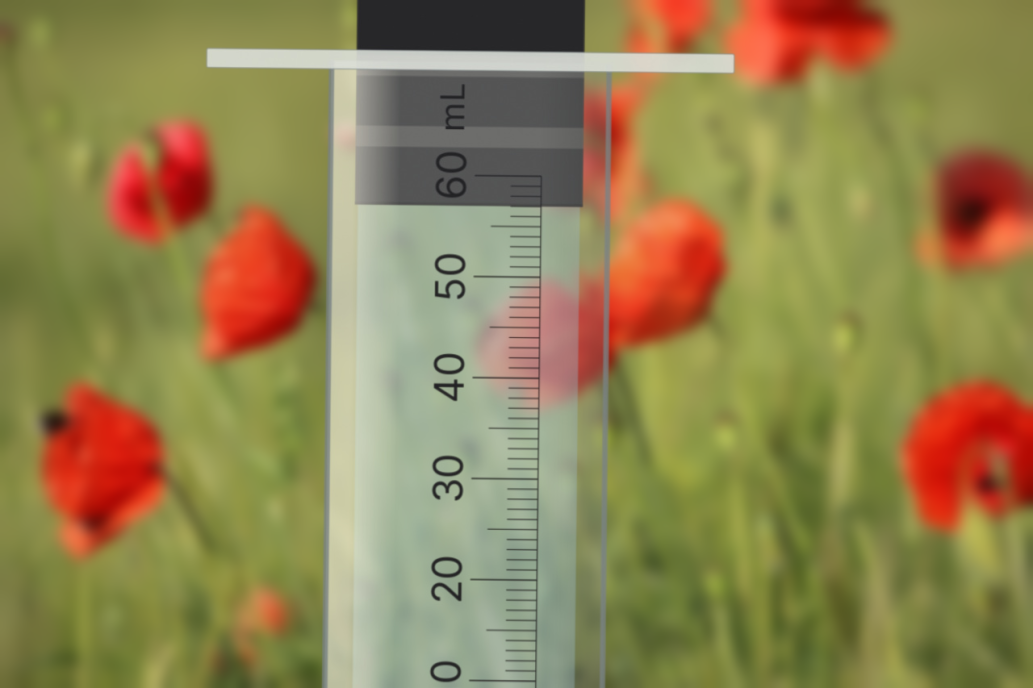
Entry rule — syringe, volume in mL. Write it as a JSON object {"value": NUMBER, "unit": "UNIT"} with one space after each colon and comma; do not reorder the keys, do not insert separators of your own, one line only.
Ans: {"value": 57, "unit": "mL"}
